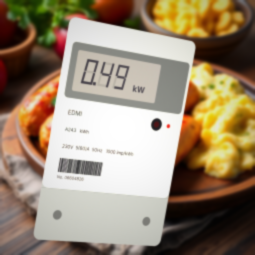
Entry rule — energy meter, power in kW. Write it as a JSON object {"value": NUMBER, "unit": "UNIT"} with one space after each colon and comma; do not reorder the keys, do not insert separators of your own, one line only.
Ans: {"value": 0.49, "unit": "kW"}
